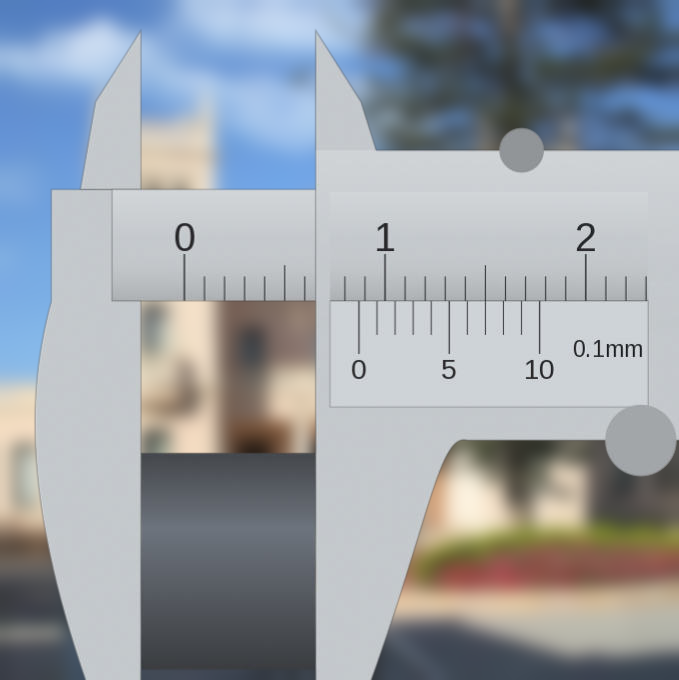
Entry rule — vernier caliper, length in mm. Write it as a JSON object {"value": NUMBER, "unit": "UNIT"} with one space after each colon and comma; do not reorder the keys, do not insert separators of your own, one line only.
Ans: {"value": 8.7, "unit": "mm"}
